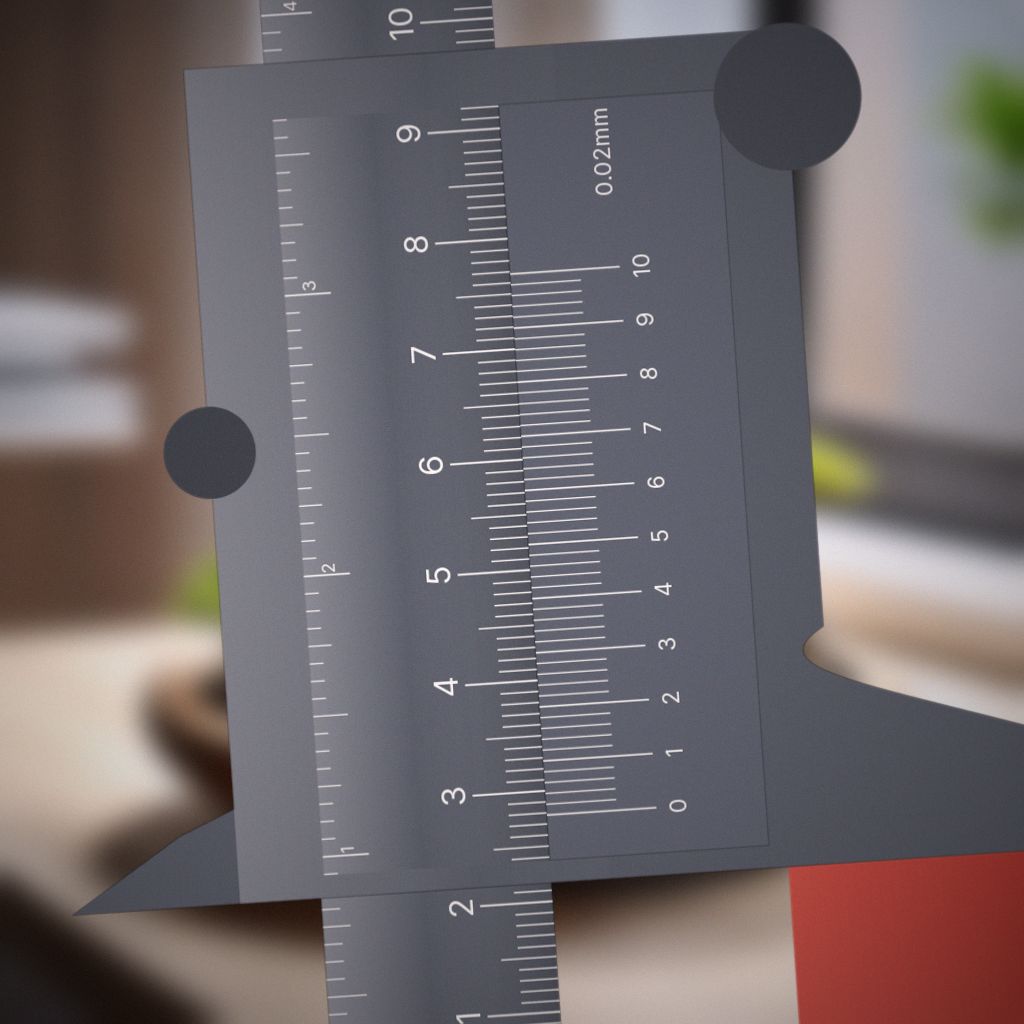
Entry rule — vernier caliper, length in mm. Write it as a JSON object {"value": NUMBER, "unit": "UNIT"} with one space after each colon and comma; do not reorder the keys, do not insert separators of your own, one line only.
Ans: {"value": 27.8, "unit": "mm"}
